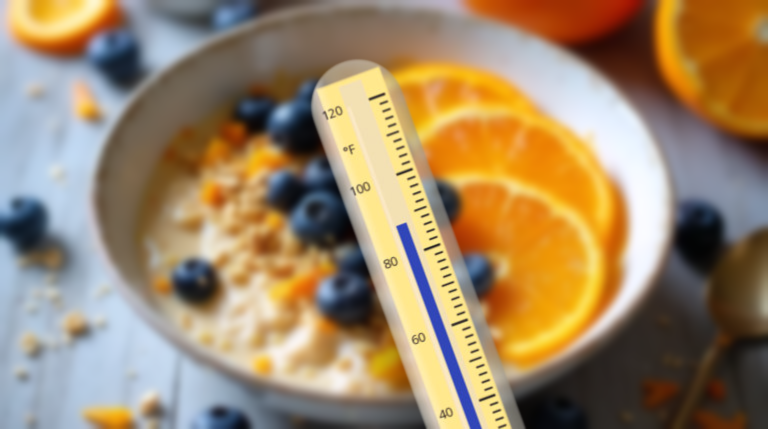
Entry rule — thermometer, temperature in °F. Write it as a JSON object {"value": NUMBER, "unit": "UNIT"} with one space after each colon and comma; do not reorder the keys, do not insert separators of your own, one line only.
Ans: {"value": 88, "unit": "°F"}
